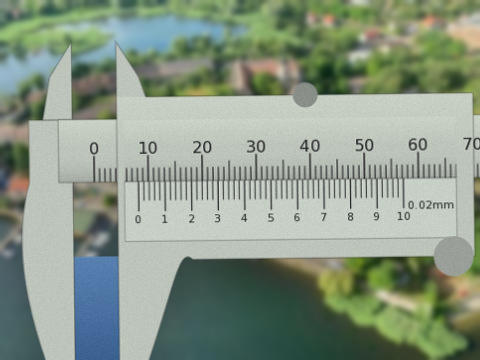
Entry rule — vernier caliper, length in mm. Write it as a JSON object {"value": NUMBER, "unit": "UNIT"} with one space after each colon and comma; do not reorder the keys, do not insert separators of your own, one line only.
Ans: {"value": 8.2, "unit": "mm"}
